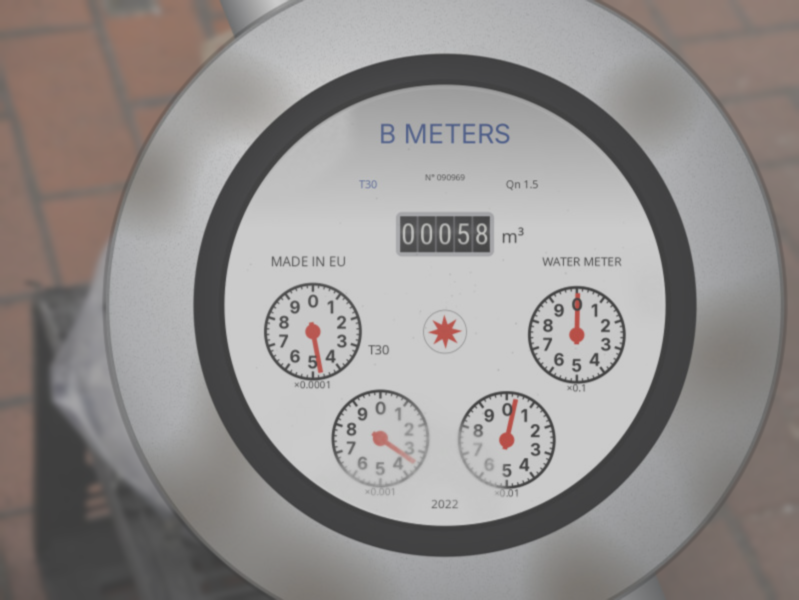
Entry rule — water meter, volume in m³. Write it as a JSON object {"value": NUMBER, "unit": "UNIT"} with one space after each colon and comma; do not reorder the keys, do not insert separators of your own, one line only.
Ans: {"value": 58.0034, "unit": "m³"}
